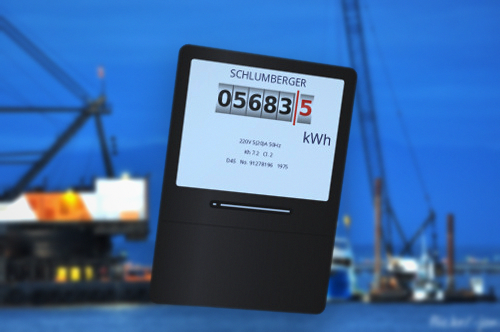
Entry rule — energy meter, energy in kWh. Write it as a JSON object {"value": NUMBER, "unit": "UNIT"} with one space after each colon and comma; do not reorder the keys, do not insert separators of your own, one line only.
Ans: {"value": 5683.5, "unit": "kWh"}
